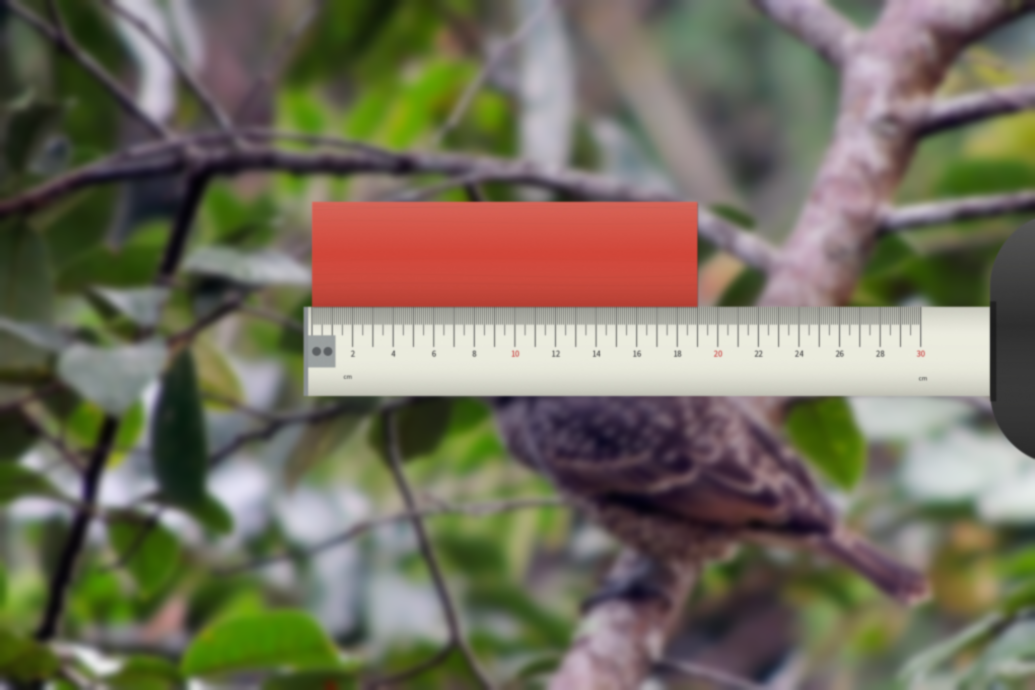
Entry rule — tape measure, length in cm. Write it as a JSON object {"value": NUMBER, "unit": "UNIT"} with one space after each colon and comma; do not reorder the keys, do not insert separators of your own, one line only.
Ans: {"value": 19, "unit": "cm"}
